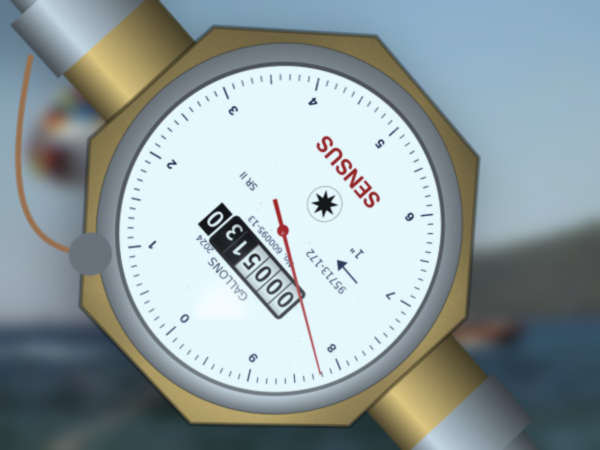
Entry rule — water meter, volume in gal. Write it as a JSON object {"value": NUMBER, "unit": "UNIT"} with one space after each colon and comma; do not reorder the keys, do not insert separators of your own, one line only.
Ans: {"value": 5128.2, "unit": "gal"}
